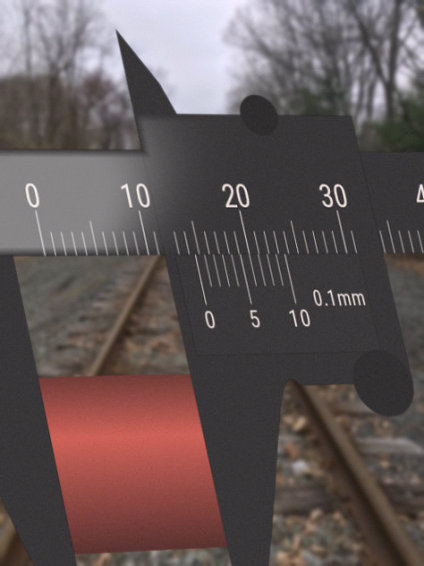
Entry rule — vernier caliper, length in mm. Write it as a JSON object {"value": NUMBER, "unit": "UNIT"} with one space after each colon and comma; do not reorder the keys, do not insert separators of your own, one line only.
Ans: {"value": 14.6, "unit": "mm"}
